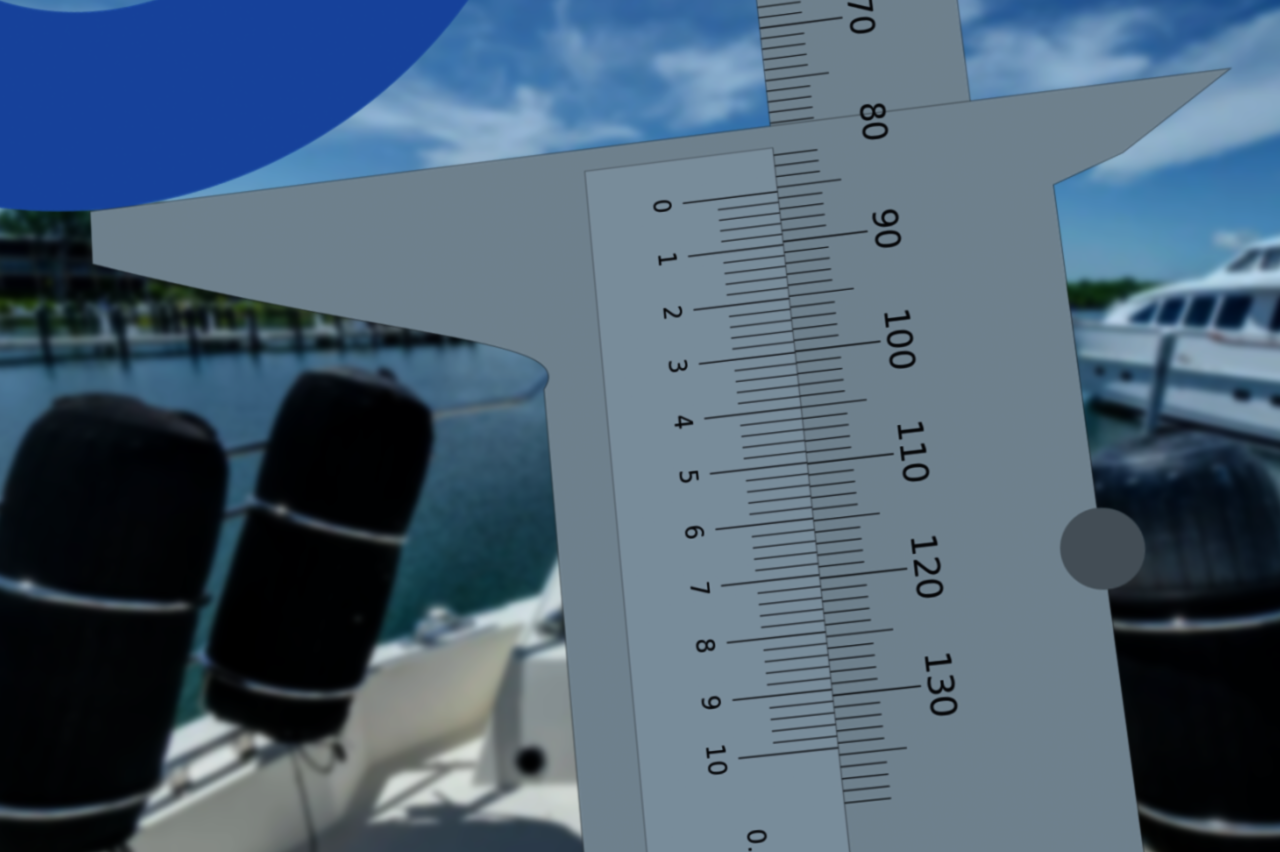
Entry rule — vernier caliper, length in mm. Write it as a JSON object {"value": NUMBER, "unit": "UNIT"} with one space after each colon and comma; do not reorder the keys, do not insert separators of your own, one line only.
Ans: {"value": 85.4, "unit": "mm"}
